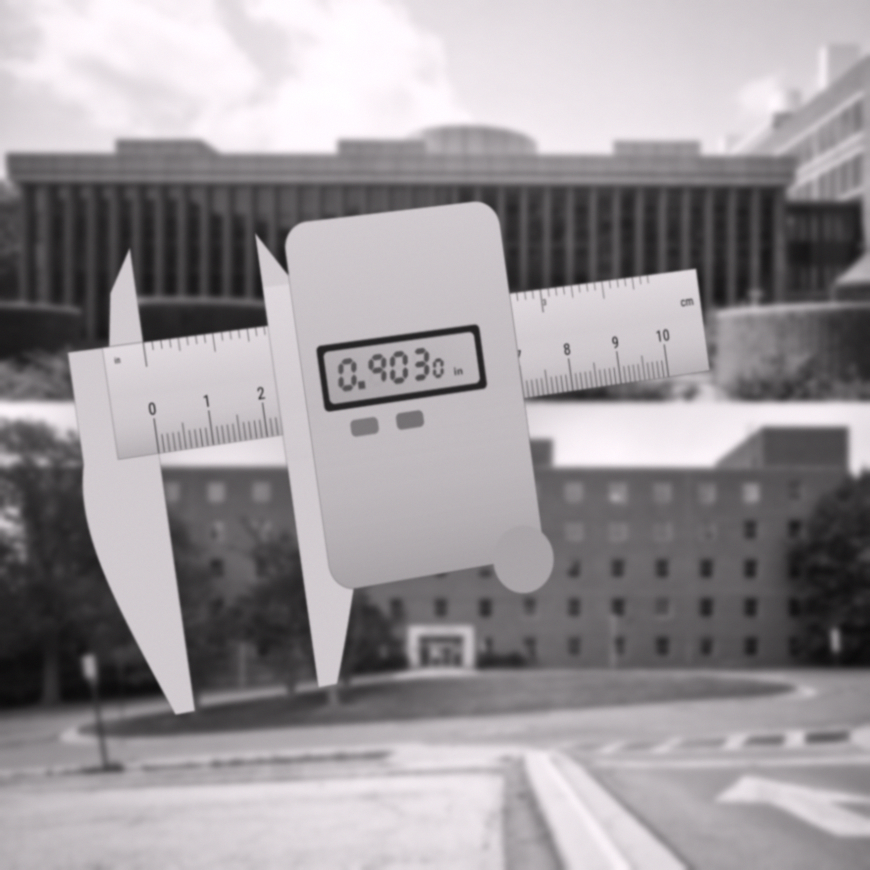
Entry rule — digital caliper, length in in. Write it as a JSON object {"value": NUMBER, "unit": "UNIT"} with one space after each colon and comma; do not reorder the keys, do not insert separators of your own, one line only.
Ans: {"value": 0.9030, "unit": "in"}
